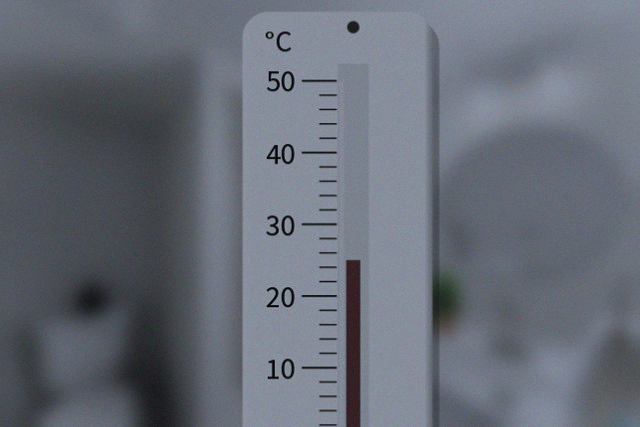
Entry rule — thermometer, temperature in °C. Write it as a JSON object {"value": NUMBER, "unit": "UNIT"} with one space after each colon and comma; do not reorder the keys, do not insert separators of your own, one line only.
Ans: {"value": 25, "unit": "°C"}
